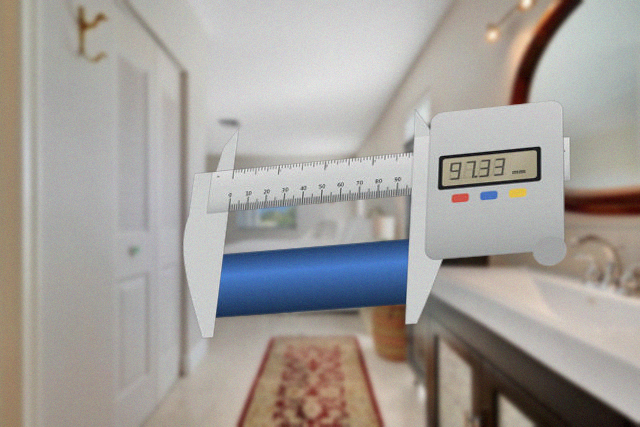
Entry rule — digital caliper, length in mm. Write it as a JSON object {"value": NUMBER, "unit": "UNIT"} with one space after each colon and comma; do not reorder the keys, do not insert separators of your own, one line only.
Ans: {"value": 97.33, "unit": "mm"}
